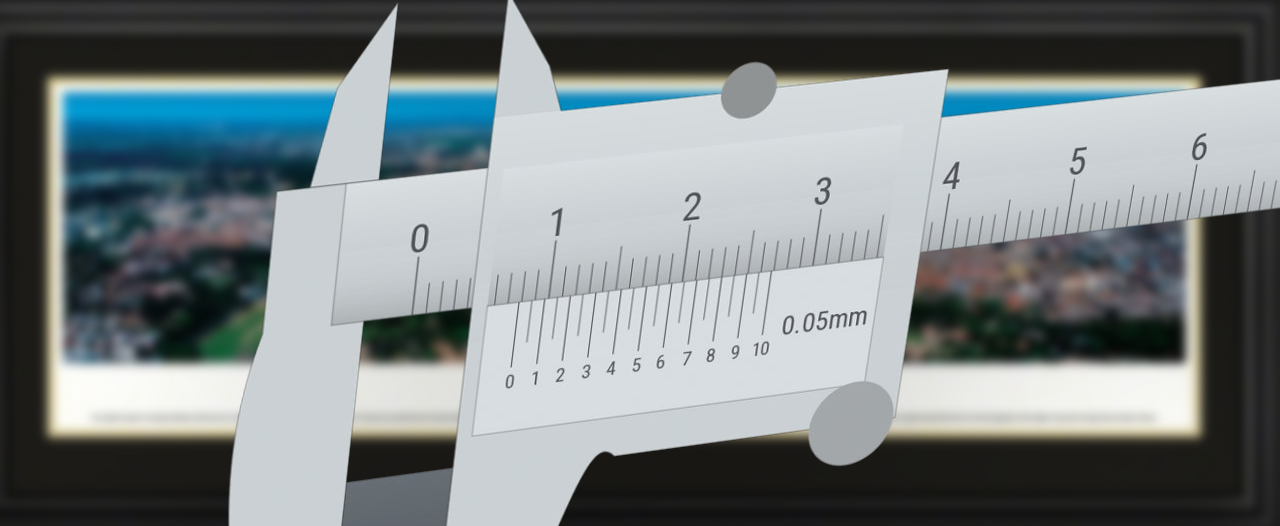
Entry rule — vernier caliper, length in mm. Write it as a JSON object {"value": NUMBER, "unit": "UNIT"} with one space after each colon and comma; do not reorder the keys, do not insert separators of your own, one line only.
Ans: {"value": 7.8, "unit": "mm"}
